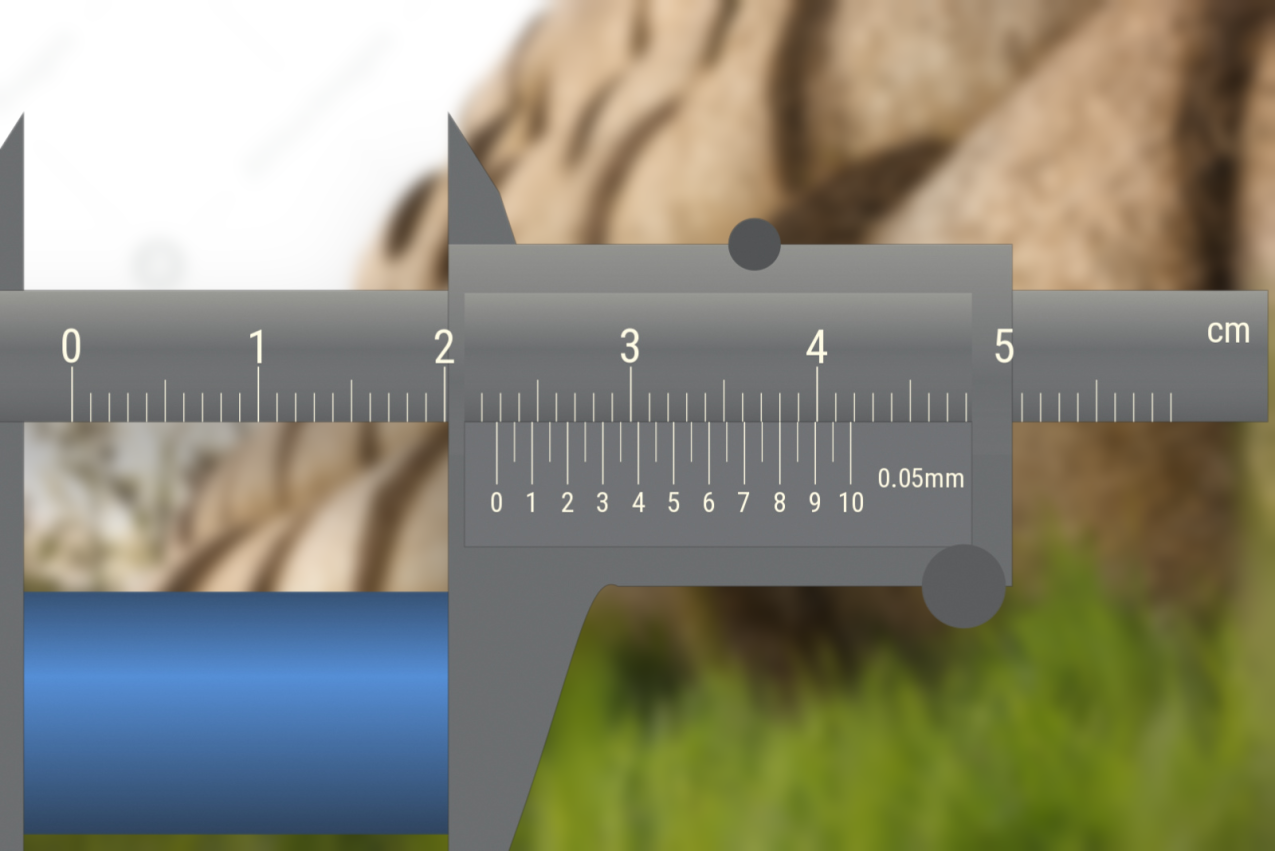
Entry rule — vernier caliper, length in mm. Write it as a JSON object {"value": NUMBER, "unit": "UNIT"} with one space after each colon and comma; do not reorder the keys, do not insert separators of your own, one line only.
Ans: {"value": 22.8, "unit": "mm"}
